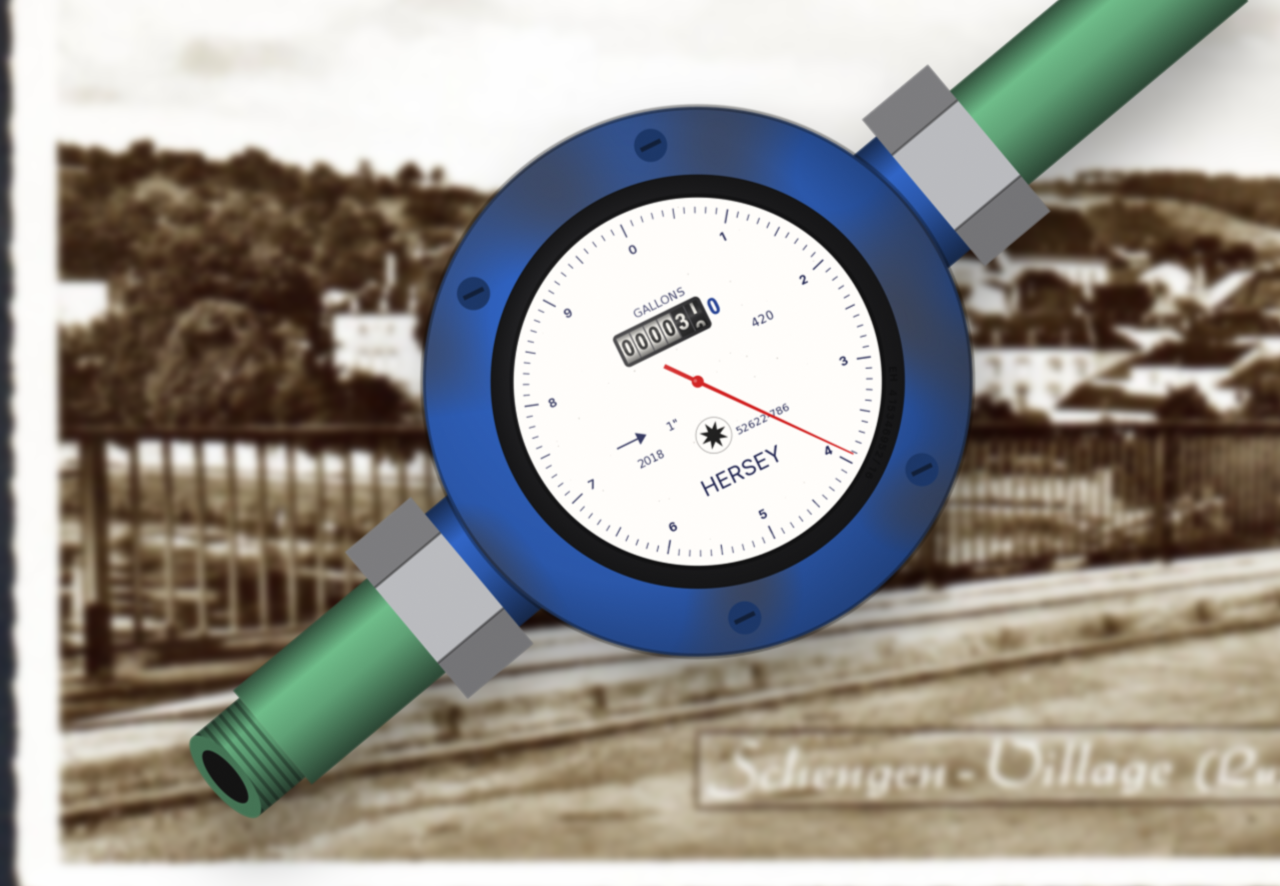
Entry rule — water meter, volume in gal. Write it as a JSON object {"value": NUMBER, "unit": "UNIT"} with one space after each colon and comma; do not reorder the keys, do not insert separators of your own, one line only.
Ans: {"value": 313.9, "unit": "gal"}
